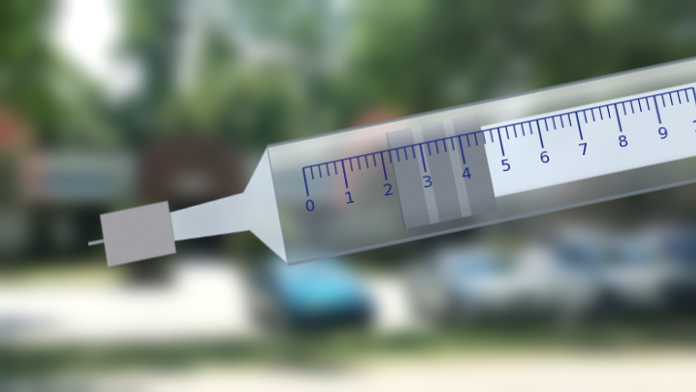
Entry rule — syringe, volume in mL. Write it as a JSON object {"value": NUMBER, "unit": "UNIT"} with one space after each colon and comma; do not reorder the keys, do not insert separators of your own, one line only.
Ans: {"value": 2.2, "unit": "mL"}
